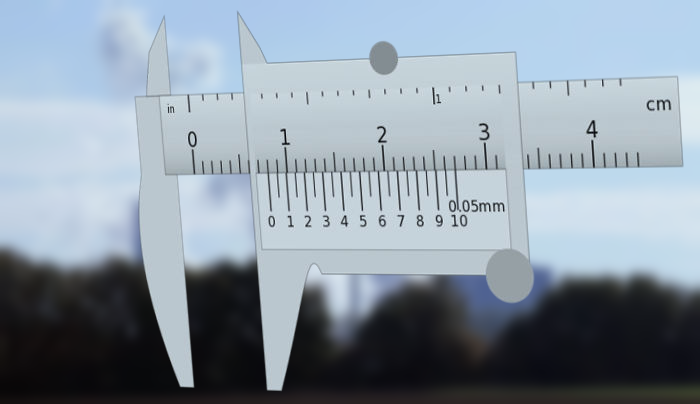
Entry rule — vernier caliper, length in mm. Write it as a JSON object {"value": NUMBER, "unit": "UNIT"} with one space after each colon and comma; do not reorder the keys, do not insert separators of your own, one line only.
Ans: {"value": 8.0, "unit": "mm"}
